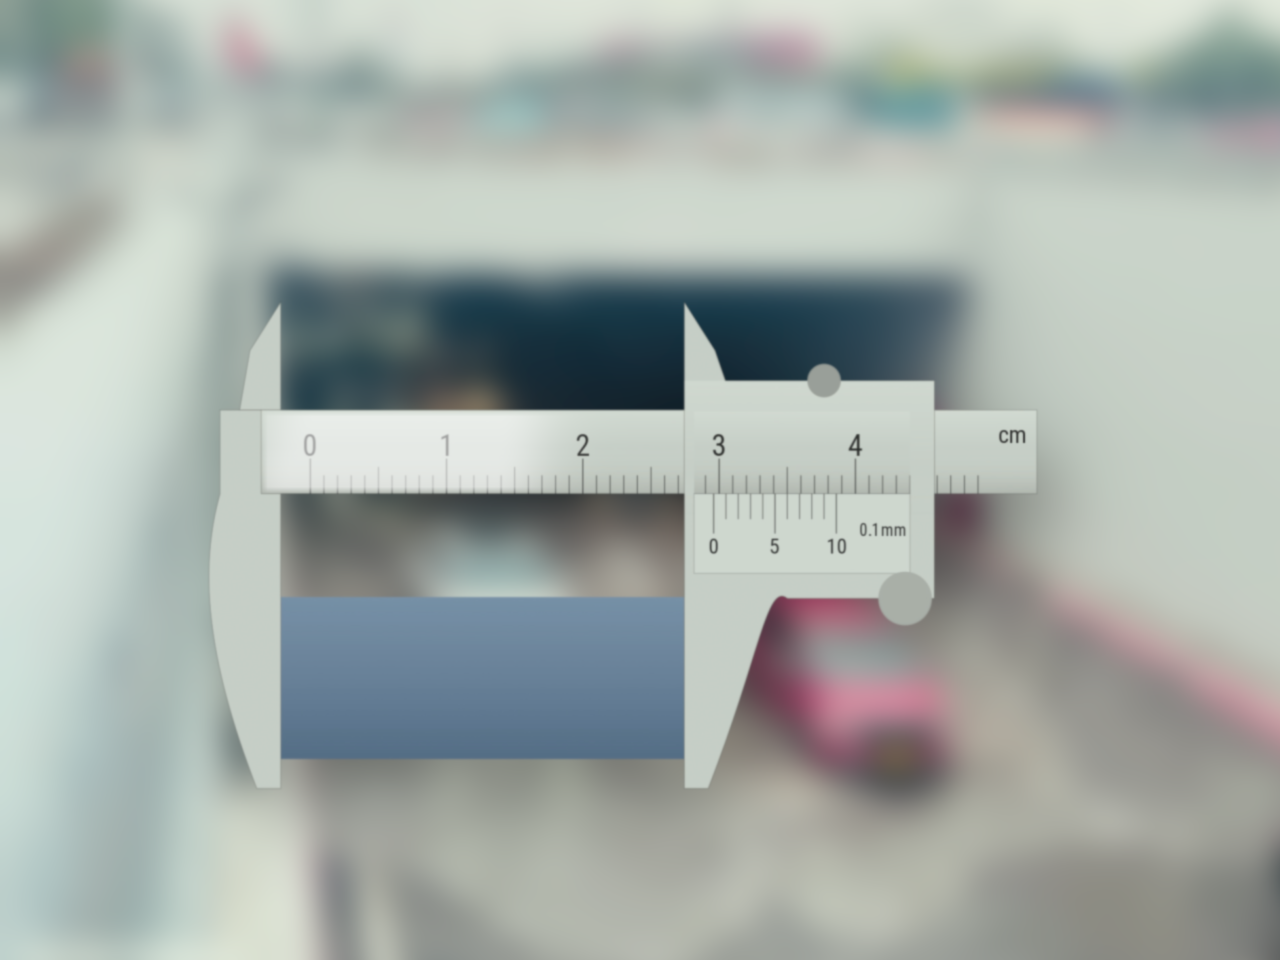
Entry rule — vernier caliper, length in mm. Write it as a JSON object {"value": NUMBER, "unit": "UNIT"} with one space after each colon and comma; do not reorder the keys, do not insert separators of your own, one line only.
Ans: {"value": 29.6, "unit": "mm"}
